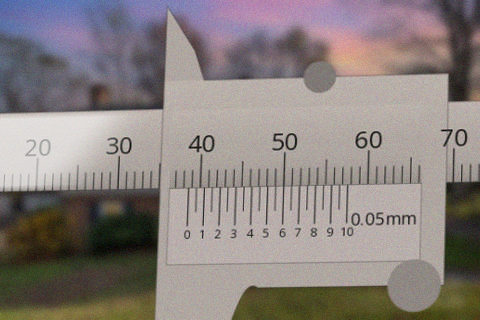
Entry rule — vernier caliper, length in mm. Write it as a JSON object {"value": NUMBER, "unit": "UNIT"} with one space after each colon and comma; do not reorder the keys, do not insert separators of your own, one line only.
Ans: {"value": 38.6, "unit": "mm"}
